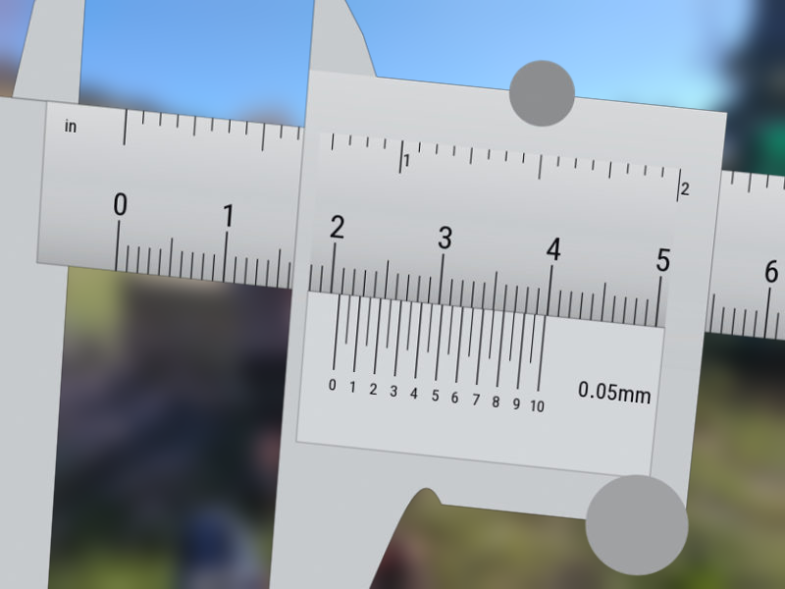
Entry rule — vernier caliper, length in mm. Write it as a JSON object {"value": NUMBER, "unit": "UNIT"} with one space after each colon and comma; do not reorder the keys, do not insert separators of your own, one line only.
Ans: {"value": 20.8, "unit": "mm"}
